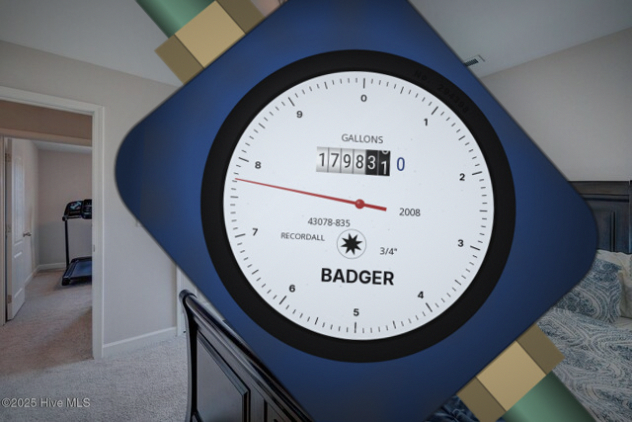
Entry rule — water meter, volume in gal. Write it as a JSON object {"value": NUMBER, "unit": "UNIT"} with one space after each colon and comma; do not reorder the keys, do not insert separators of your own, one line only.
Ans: {"value": 1798307.7, "unit": "gal"}
